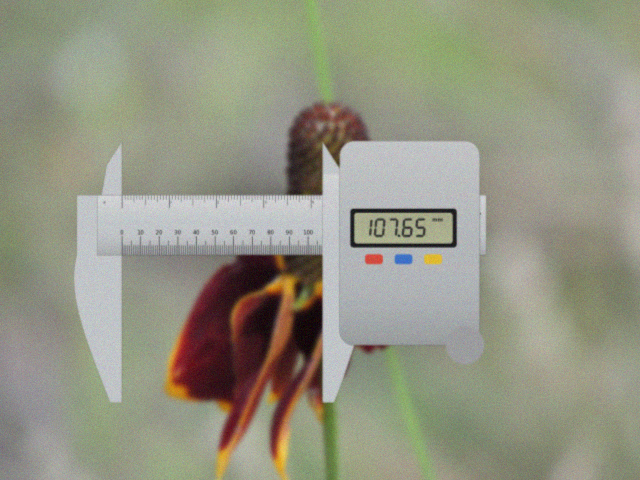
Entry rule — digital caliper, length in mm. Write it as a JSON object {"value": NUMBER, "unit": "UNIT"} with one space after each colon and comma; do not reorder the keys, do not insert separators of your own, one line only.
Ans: {"value": 107.65, "unit": "mm"}
